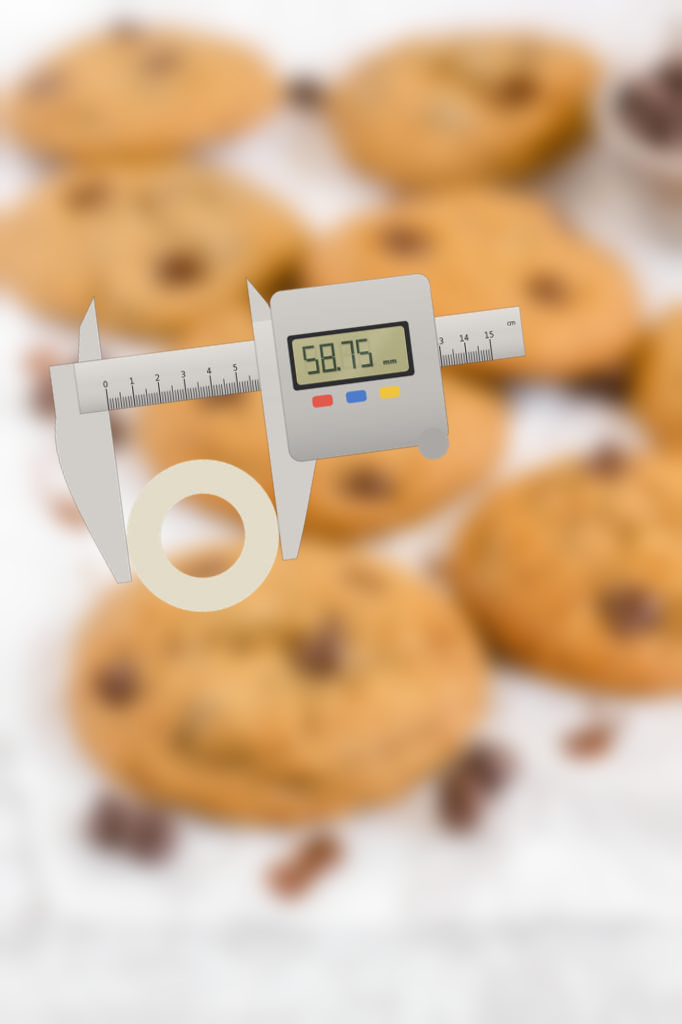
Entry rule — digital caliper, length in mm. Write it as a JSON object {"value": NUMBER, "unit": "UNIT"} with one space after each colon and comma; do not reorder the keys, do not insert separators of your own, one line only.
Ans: {"value": 58.75, "unit": "mm"}
